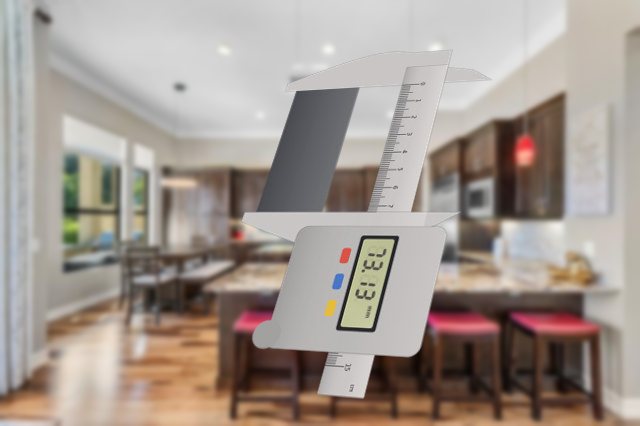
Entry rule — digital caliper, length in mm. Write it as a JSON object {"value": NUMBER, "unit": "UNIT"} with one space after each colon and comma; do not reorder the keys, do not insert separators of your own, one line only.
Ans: {"value": 73.13, "unit": "mm"}
